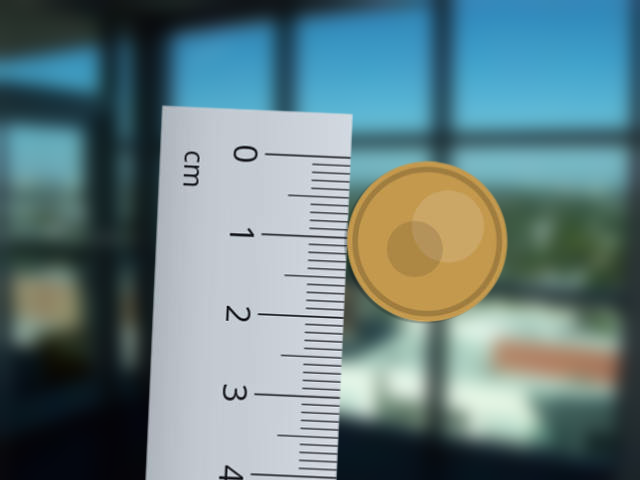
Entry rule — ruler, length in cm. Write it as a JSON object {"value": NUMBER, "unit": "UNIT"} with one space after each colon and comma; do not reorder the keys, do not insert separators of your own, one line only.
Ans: {"value": 2, "unit": "cm"}
